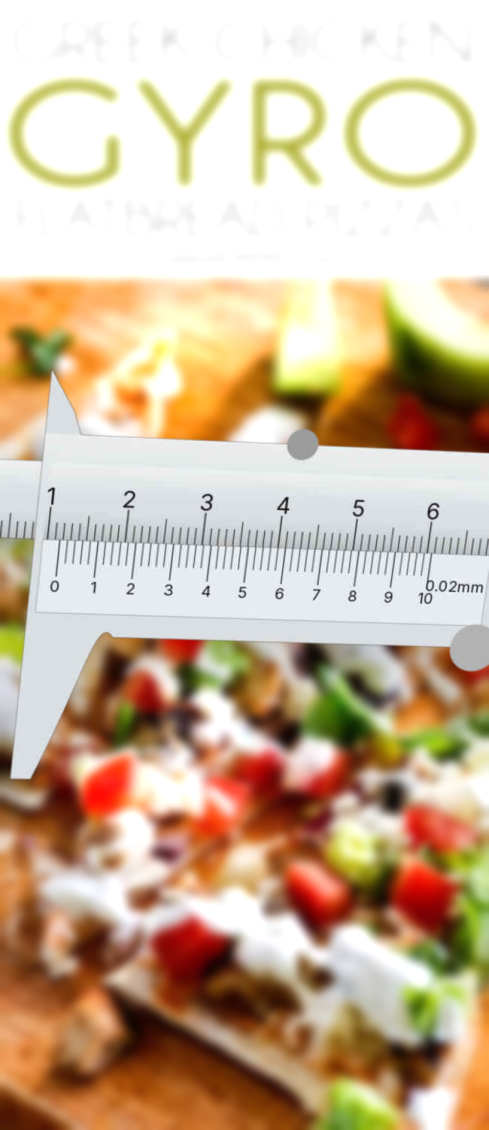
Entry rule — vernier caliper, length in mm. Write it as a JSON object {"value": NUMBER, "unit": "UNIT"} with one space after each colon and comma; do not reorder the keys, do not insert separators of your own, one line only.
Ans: {"value": 11.6, "unit": "mm"}
